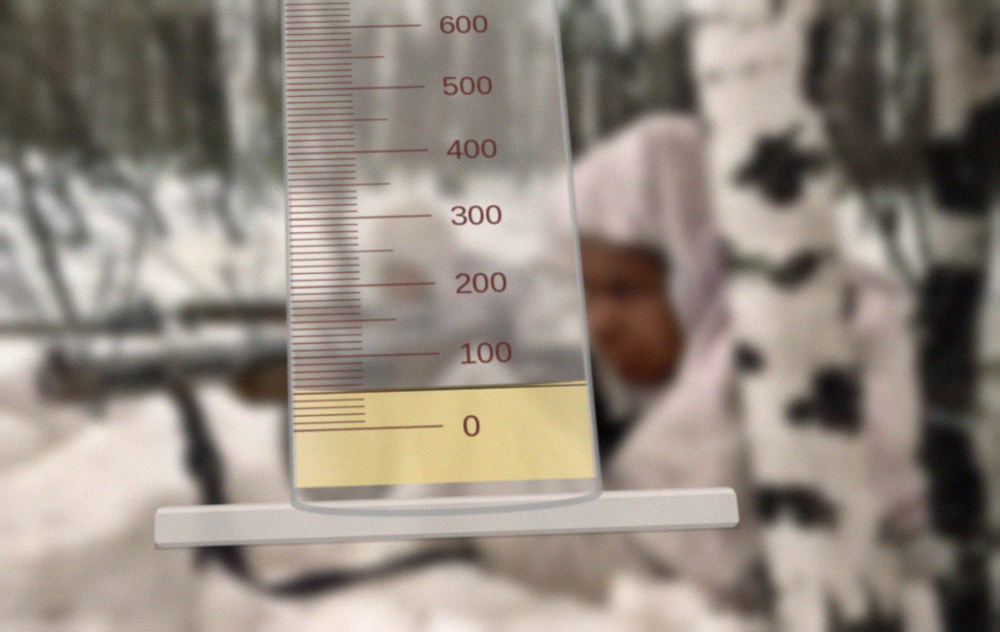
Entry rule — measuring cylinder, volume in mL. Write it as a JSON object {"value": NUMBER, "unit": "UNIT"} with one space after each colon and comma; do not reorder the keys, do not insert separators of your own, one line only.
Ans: {"value": 50, "unit": "mL"}
